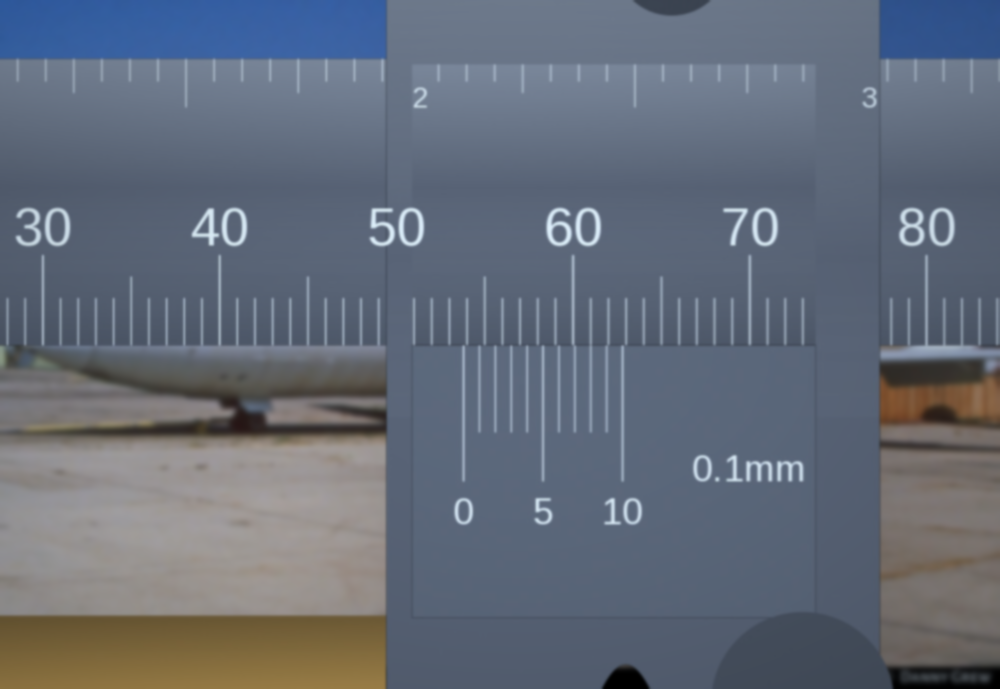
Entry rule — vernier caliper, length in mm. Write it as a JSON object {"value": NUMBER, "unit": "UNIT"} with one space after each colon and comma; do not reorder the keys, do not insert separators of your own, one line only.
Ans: {"value": 53.8, "unit": "mm"}
